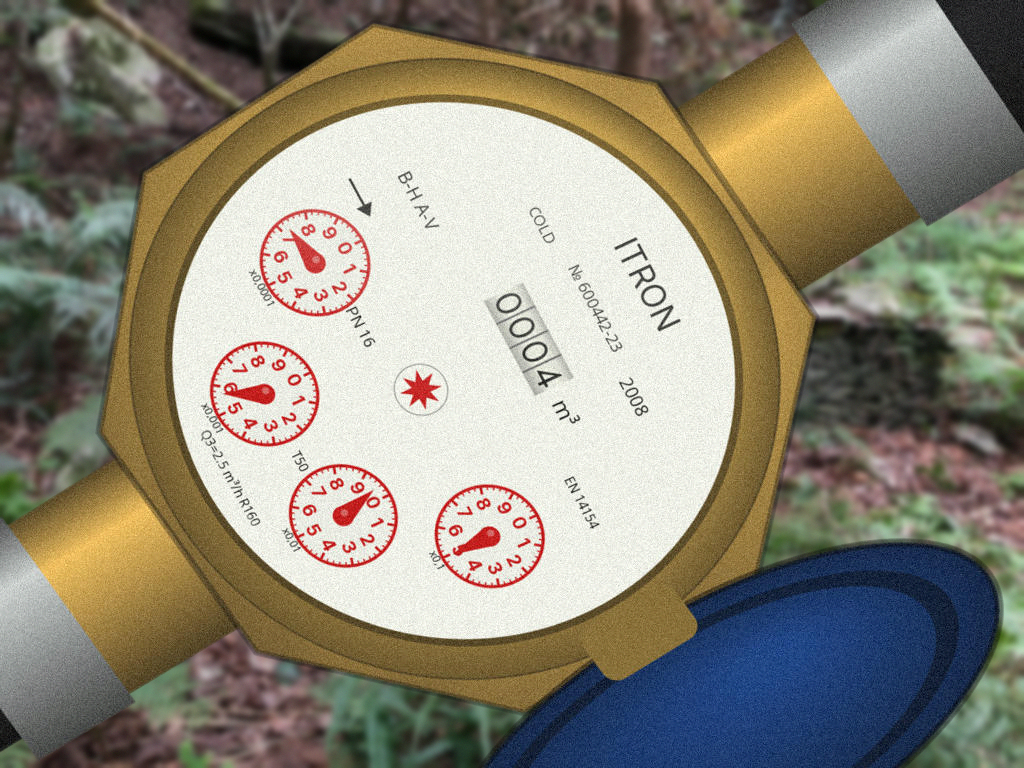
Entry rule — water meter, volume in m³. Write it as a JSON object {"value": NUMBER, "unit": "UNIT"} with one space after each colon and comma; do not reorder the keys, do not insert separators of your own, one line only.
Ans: {"value": 4.4957, "unit": "m³"}
